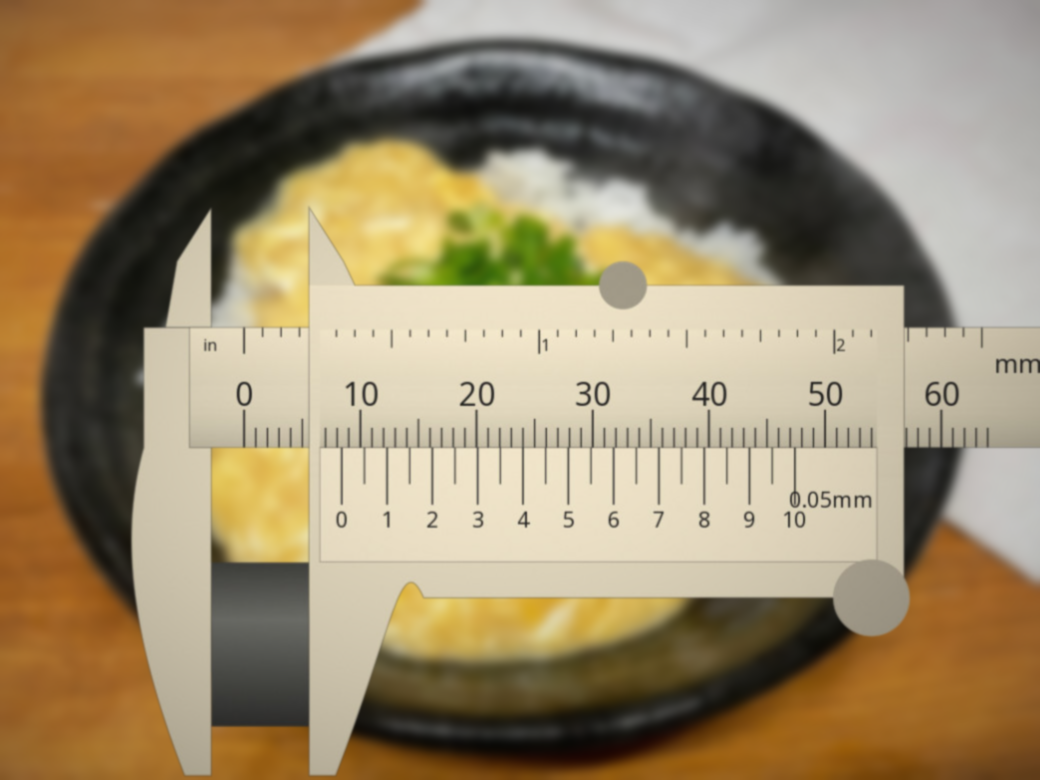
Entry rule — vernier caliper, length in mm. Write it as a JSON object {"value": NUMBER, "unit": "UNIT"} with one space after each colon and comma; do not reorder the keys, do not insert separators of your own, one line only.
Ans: {"value": 8.4, "unit": "mm"}
